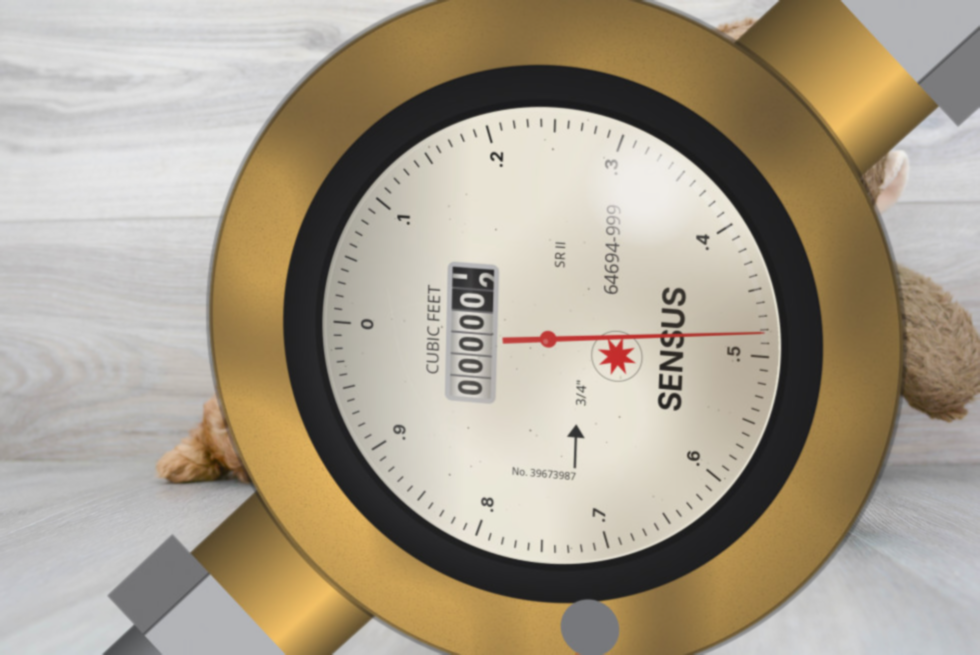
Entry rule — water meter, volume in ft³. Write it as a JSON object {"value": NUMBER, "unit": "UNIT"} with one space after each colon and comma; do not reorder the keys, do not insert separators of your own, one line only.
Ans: {"value": 1.48, "unit": "ft³"}
